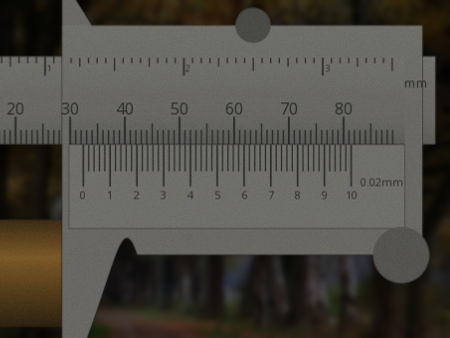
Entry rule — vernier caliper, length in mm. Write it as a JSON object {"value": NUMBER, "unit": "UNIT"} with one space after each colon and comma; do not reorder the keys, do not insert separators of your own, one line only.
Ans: {"value": 32.4, "unit": "mm"}
